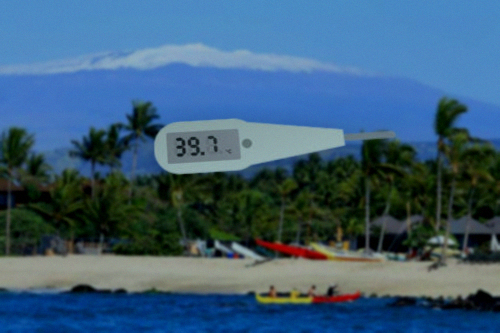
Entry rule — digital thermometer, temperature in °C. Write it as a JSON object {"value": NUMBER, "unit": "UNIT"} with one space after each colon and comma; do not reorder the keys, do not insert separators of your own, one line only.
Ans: {"value": 39.7, "unit": "°C"}
